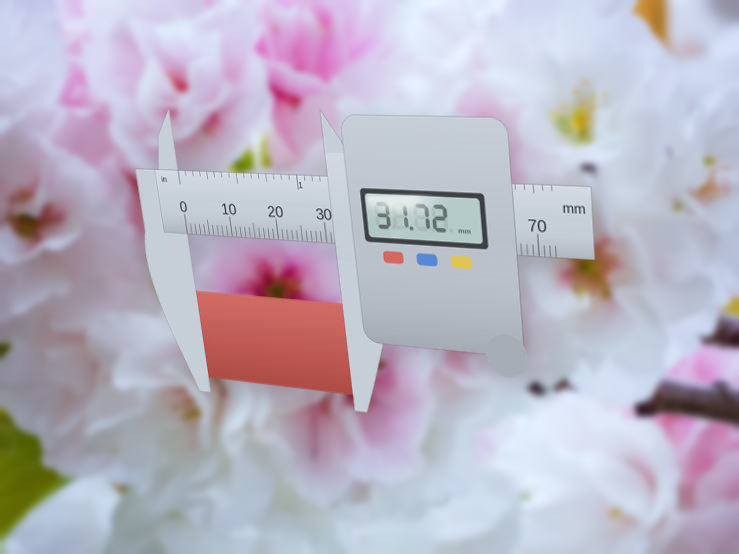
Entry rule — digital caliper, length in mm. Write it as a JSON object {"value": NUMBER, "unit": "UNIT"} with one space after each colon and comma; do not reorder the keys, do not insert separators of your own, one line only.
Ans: {"value": 31.72, "unit": "mm"}
